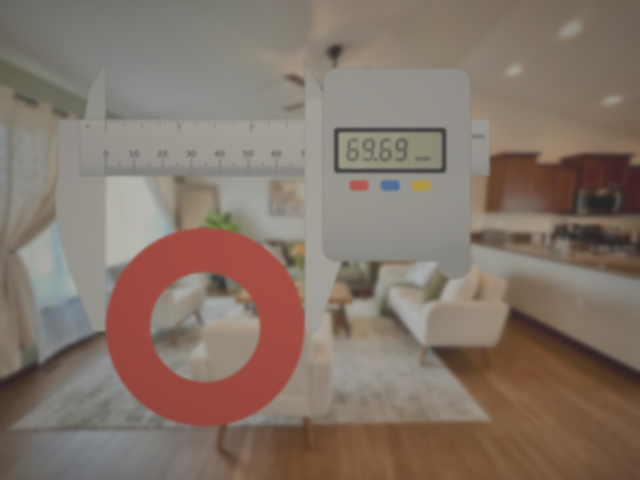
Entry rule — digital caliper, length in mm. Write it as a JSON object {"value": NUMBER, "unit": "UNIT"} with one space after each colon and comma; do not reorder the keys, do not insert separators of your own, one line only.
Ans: {"value": 69.69, "unit": "mm"}
